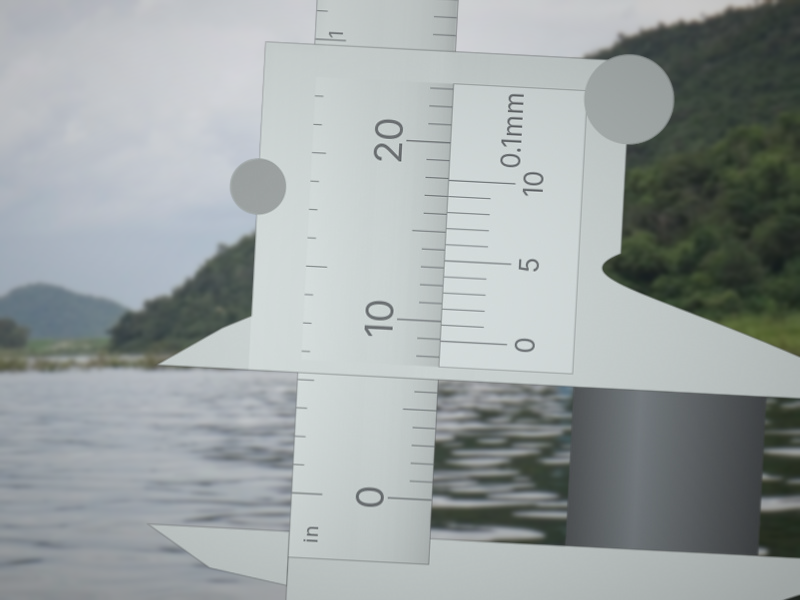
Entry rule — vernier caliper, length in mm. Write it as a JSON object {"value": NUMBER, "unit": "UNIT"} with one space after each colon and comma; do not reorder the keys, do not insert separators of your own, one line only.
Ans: {"value": 8.9, "unit": "mm"}
